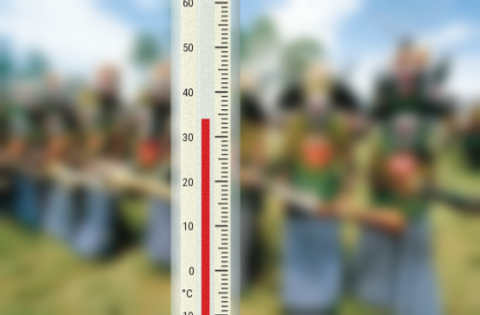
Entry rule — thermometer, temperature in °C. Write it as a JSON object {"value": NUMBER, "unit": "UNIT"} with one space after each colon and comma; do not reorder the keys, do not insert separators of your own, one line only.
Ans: {"value": 34, "unit": "°C"}
